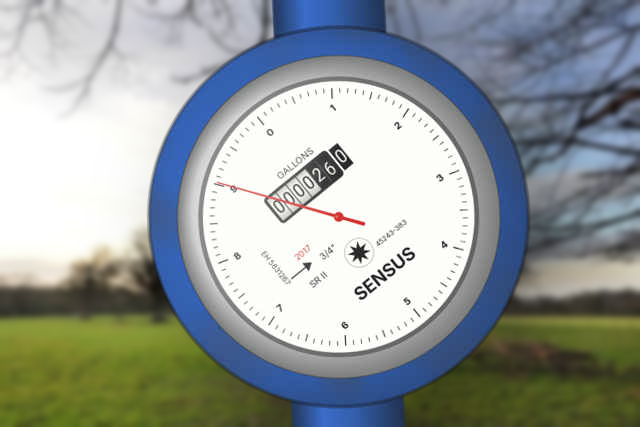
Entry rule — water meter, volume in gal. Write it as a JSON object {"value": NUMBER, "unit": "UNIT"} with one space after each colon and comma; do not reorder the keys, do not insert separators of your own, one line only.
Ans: {"value": 259.0, "unit": "gal"}
